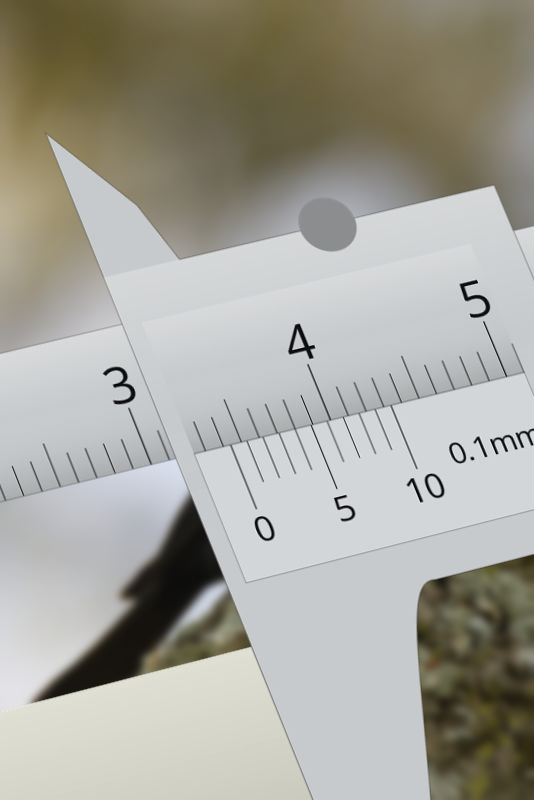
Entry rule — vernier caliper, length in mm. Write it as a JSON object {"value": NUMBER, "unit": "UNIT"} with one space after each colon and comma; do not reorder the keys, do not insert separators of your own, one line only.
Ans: {"value": 34.4, "unit": "mm"}
